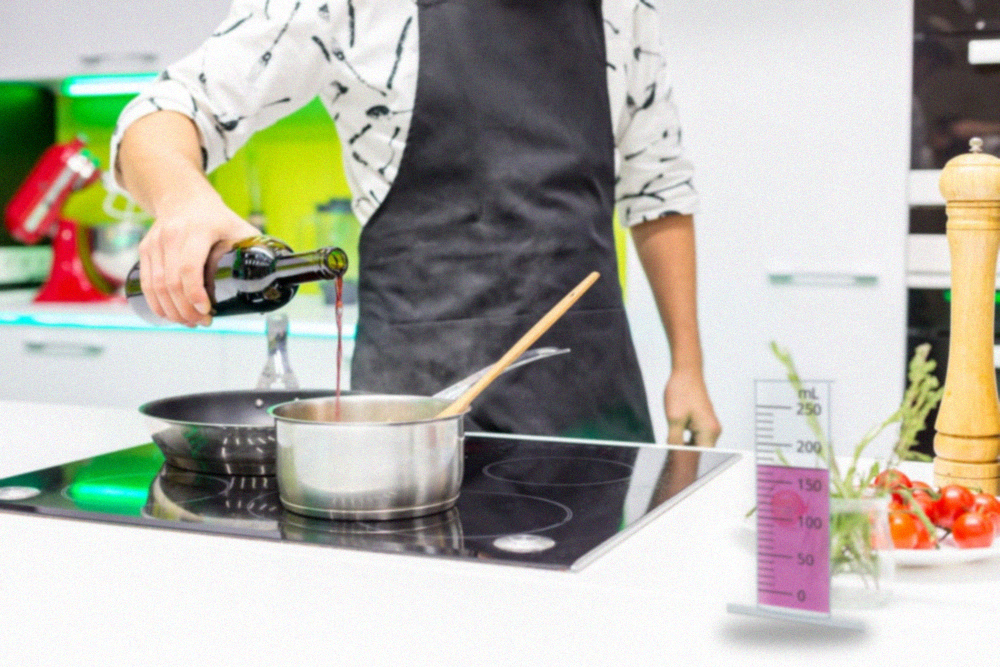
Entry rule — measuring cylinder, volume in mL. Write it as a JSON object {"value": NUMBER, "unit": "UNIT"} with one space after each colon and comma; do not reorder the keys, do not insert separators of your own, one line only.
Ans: {"value": 170, "unit": "mL"}
